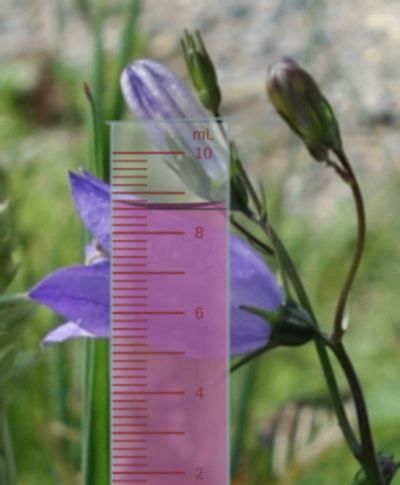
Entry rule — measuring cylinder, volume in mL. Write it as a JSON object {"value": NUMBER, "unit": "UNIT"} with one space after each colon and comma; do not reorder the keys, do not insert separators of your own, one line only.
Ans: {"value": 8.6, "unit": "mL"}
